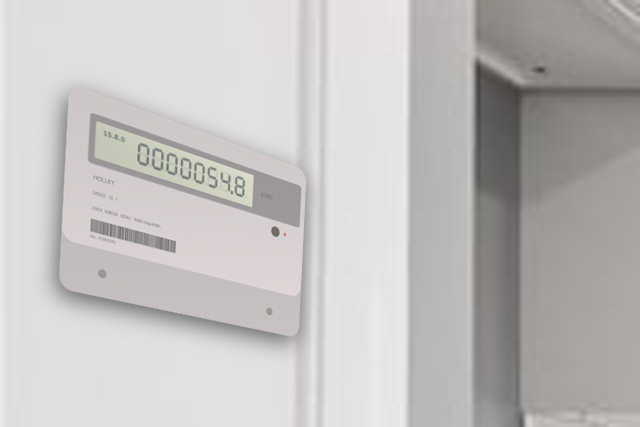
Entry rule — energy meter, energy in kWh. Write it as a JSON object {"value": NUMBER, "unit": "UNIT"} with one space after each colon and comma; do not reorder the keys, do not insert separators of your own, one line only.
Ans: {"value": 54.8, "unit": "kWh"}
